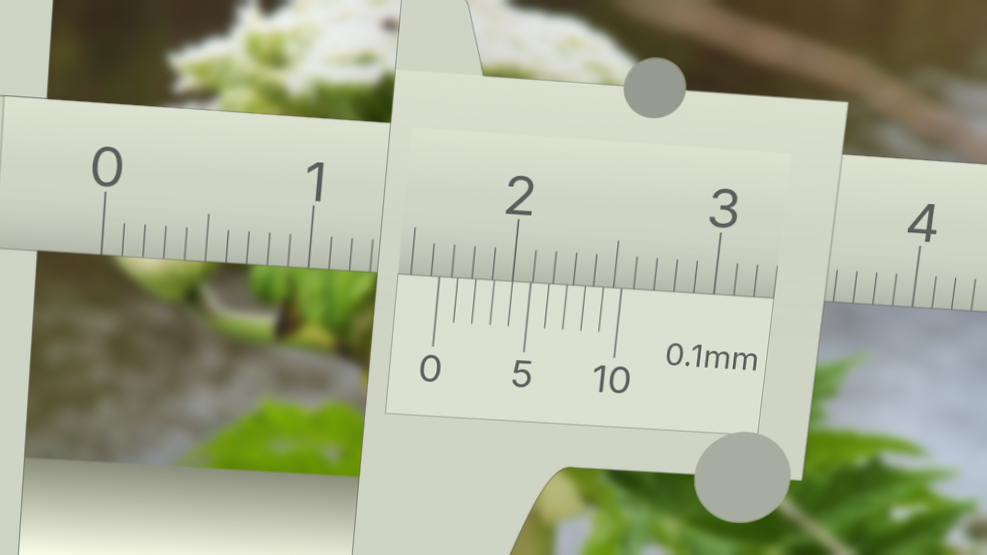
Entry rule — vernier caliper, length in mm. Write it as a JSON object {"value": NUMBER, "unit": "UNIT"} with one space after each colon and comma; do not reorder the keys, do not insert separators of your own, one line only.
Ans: {"value": 16.4, "unit": "mm"}
